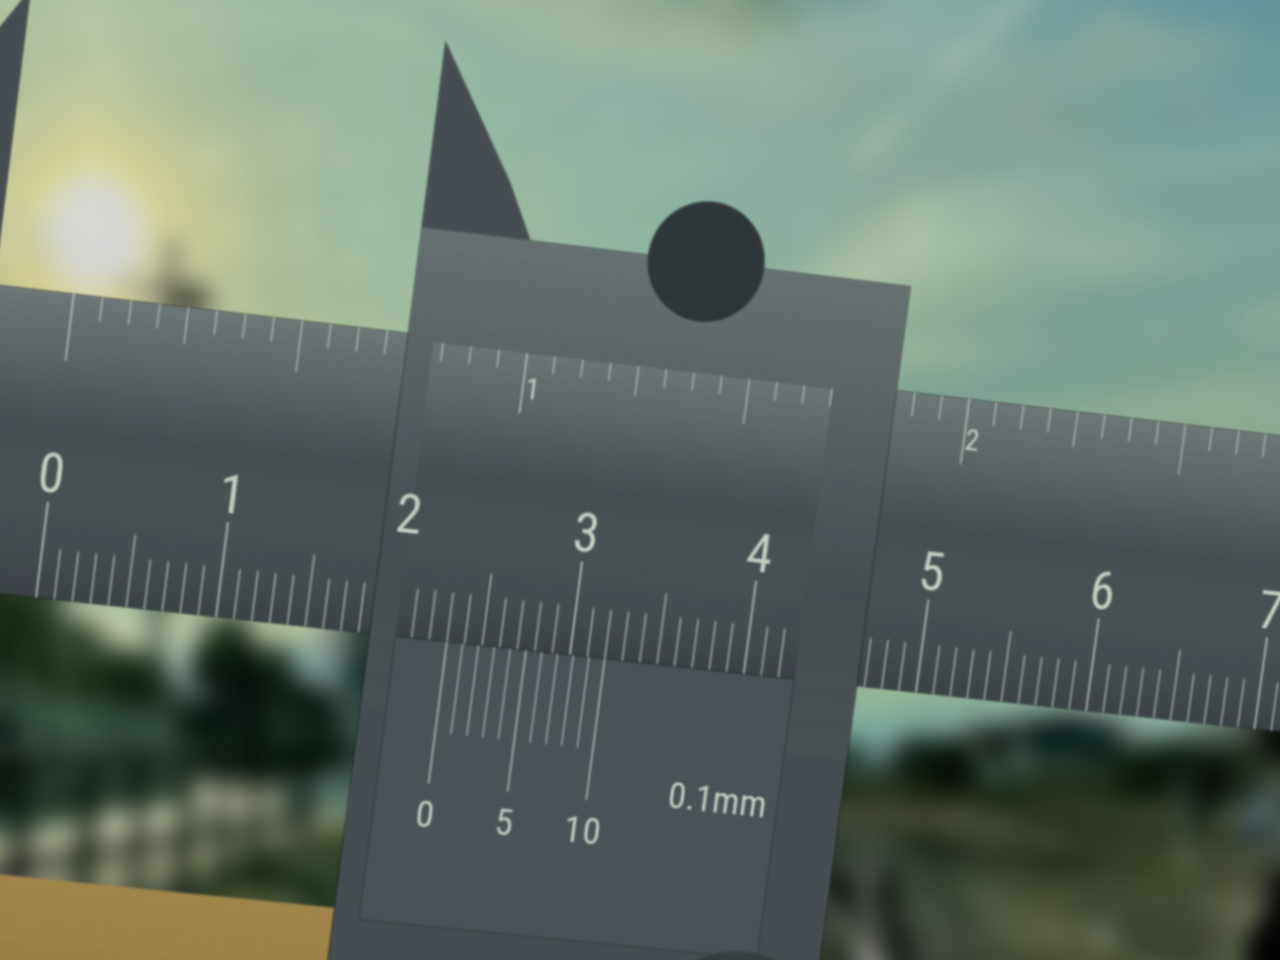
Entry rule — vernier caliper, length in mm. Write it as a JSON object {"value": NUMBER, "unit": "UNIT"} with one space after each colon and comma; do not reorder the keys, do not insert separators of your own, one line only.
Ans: {"value": 23.0, "unit": "mm"}
